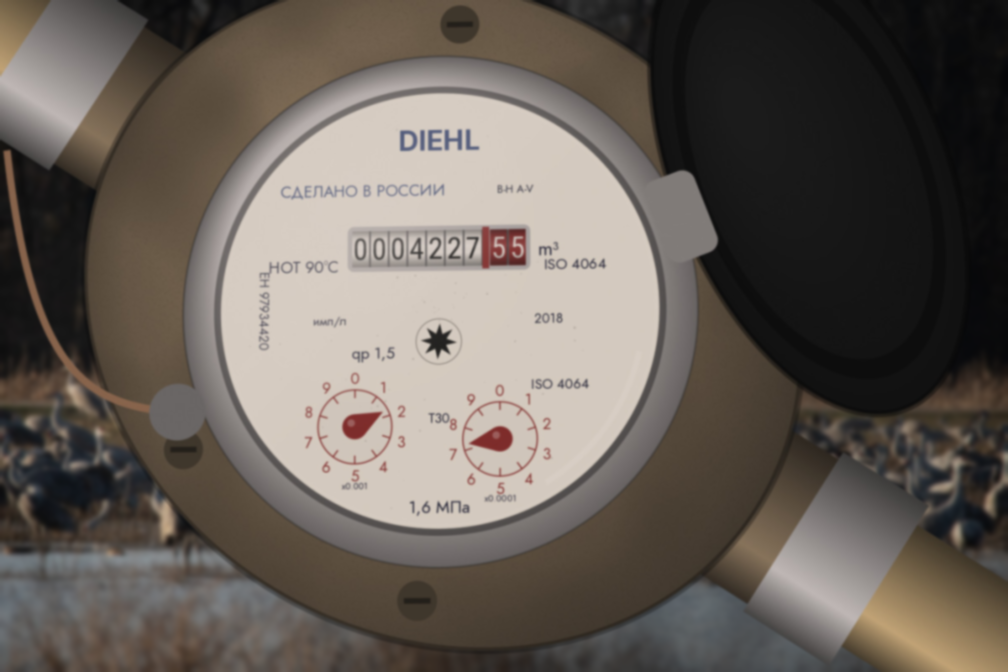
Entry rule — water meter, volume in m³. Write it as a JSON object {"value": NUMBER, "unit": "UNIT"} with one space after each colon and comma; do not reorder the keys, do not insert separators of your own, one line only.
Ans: {"value": 4227.5517, "unit": "m³"}
